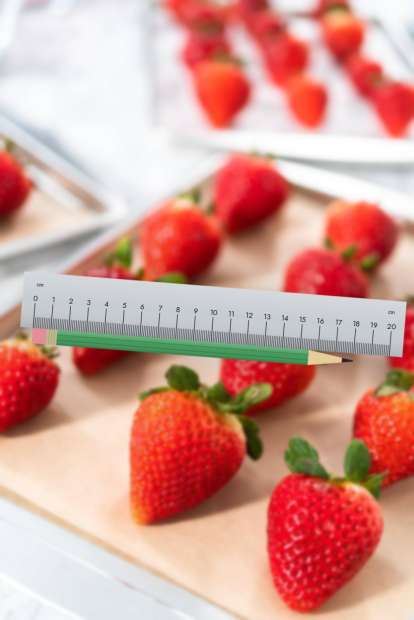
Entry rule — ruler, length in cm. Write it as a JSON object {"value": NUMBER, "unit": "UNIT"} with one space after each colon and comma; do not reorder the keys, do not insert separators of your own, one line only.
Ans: {"value": 18, "unit": "cm"}
